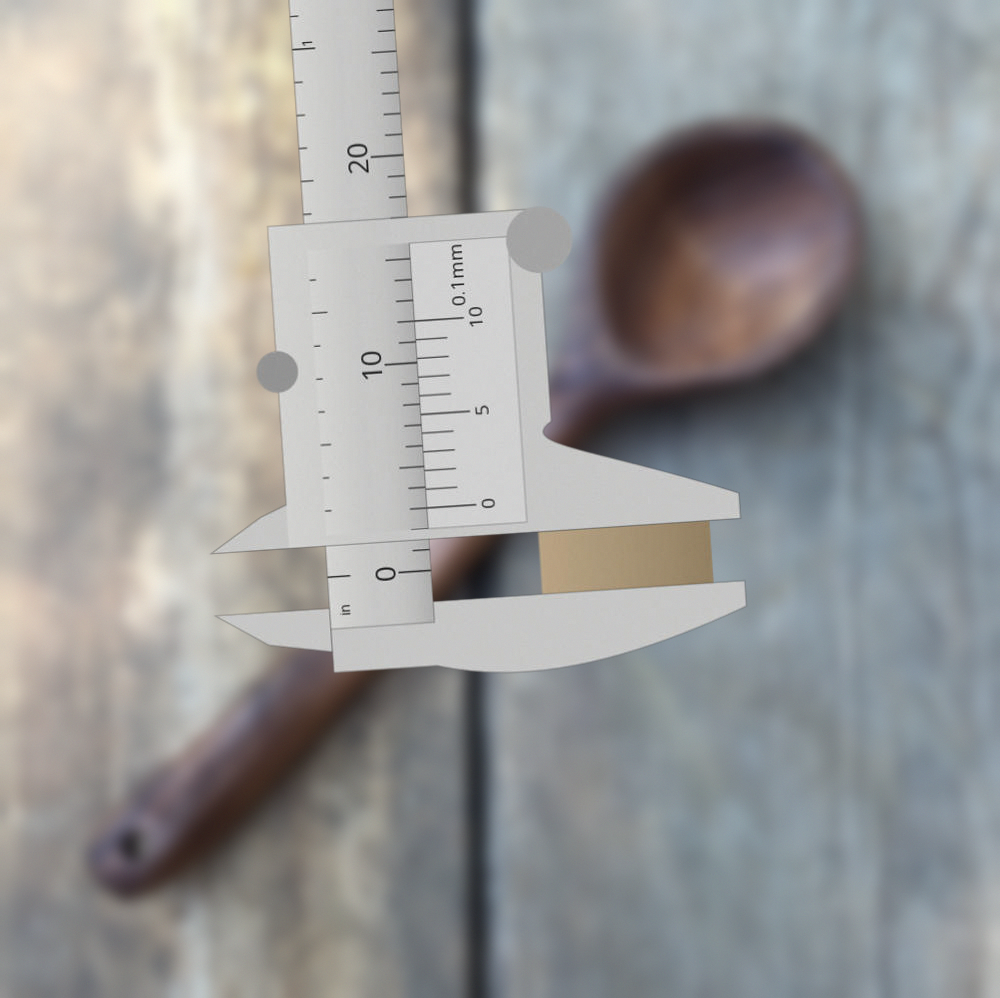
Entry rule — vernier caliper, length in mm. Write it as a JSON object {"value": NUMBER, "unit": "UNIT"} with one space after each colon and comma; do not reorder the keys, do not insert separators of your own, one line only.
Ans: {"value": 3.0, "unit": "mm"}
